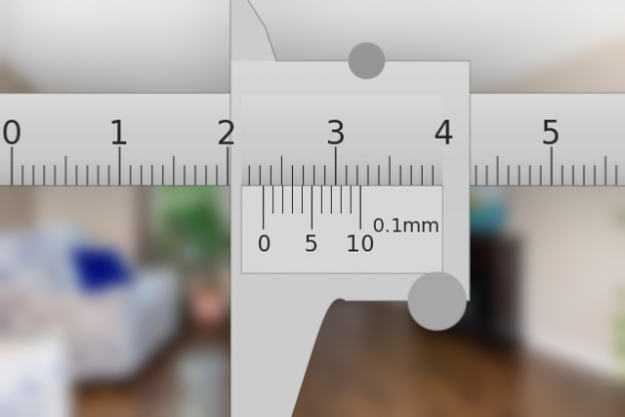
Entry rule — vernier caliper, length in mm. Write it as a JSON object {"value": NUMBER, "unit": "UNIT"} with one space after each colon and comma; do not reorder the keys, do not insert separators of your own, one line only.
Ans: {"value": 23.3, "unit": "mm"}
